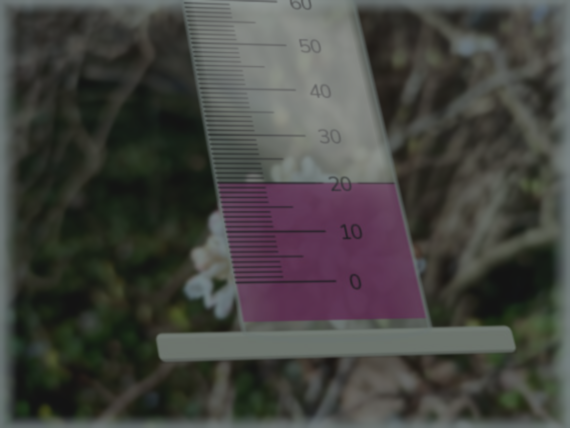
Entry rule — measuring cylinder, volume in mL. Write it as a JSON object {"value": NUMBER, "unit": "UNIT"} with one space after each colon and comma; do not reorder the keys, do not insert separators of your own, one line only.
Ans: {"value": 20, "unit": "mL"}
